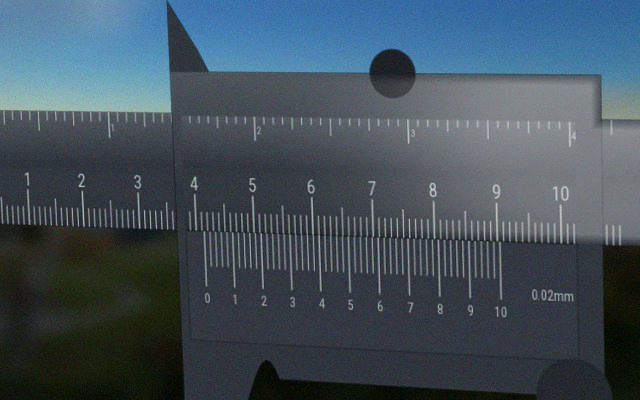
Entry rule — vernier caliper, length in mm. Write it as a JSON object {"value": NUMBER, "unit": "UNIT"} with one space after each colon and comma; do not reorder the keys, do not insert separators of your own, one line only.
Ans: {"value": 41.4, "unit": "mm"}
